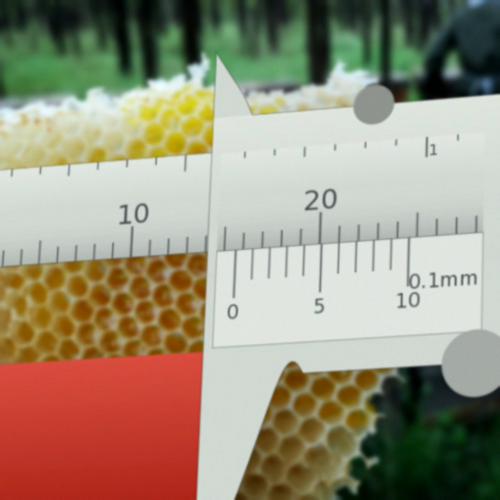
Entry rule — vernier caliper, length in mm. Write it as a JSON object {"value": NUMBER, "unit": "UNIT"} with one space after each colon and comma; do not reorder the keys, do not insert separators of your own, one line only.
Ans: {"value": 15.6, "unit": "mm"}
